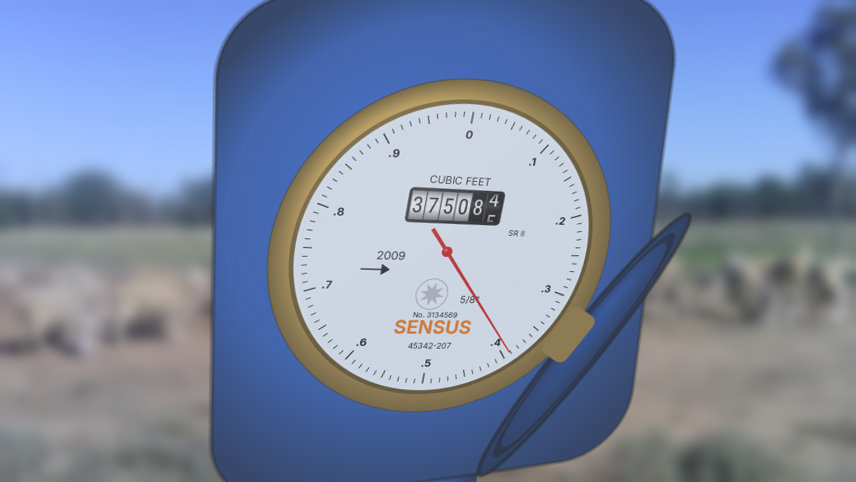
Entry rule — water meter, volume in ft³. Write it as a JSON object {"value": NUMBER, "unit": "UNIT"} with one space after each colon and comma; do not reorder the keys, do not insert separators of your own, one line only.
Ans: {"value": 375084.39, "unit": "ft³"}
